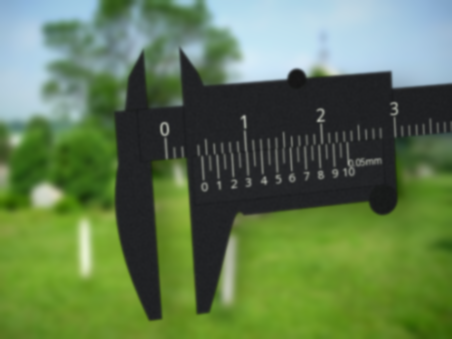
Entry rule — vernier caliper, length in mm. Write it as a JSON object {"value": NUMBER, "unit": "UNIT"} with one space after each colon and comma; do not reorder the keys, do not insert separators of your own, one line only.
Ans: {"value": 4.4, "unit": "mm"}
